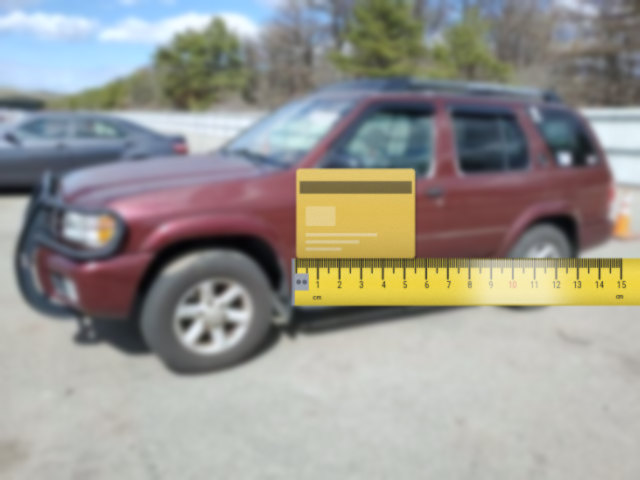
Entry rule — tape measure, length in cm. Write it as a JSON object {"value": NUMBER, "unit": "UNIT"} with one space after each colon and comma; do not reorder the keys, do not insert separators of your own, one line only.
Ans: {"value": 5.5, "unit": "cm"}
